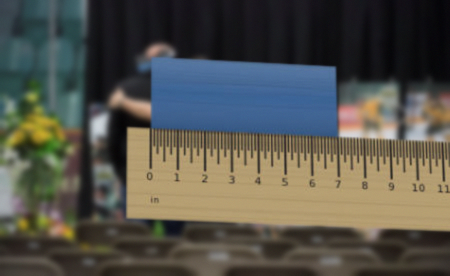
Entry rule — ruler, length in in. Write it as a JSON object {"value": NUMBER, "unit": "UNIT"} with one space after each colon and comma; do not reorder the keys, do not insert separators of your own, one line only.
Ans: {"value": 7, "unit": "in"}
